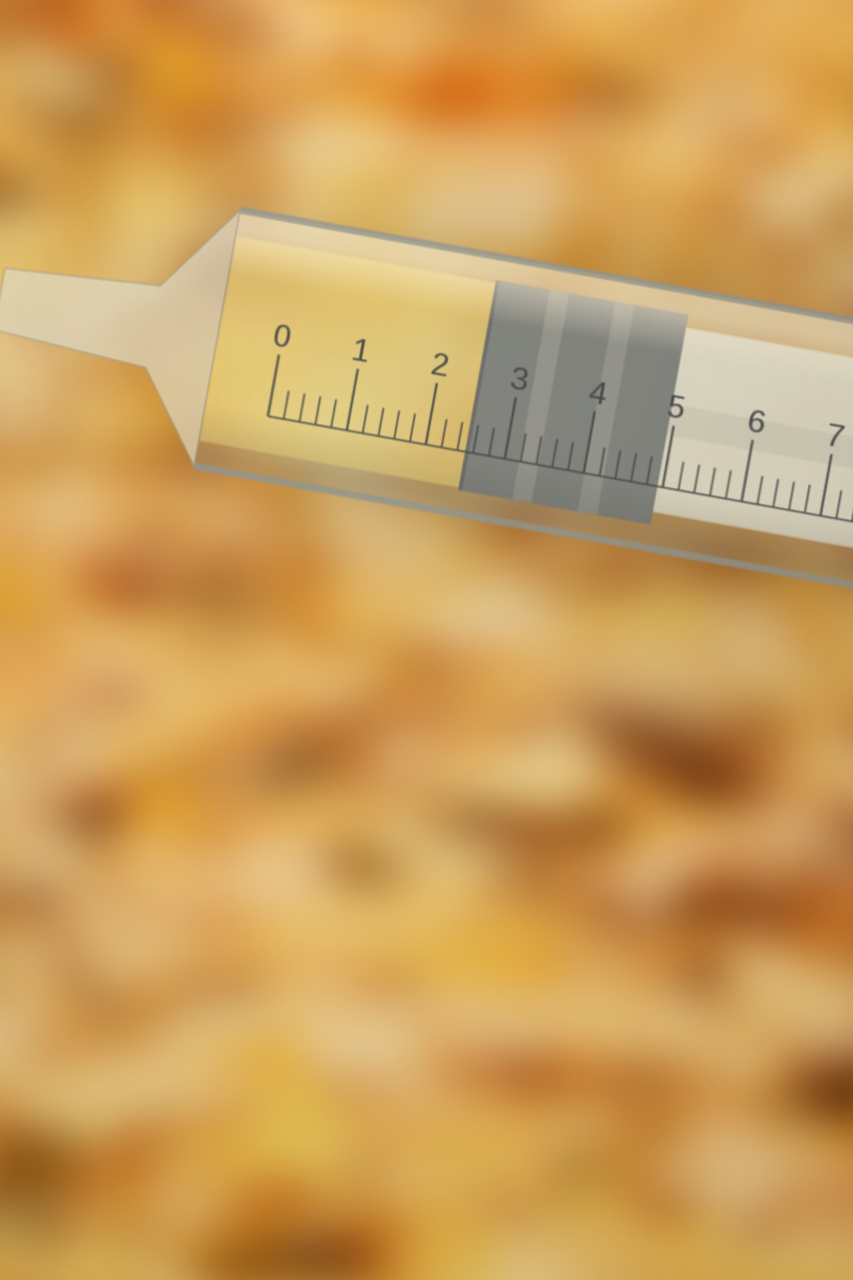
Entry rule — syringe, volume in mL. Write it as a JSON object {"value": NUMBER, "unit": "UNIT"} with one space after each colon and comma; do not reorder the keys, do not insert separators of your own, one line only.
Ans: {"value": 2.5, "unit": "mL"}
